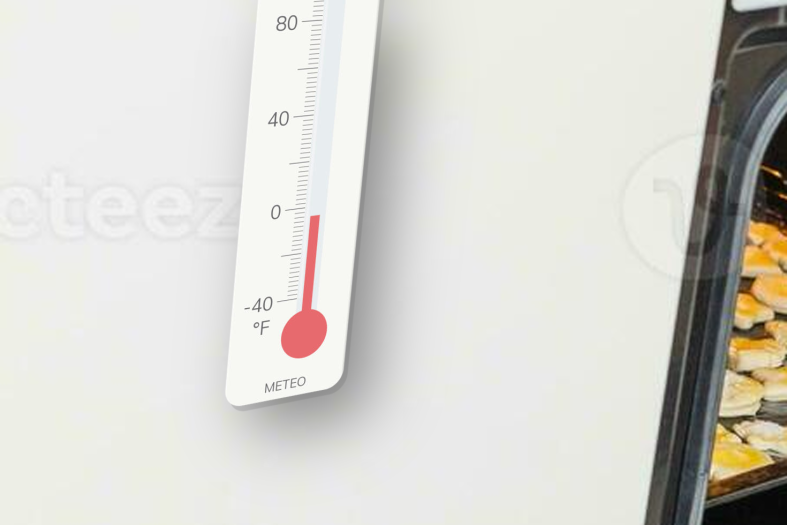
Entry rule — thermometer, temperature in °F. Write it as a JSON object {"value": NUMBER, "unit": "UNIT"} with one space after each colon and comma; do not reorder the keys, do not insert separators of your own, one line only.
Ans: {"value": -4, "unit": "°F"}
